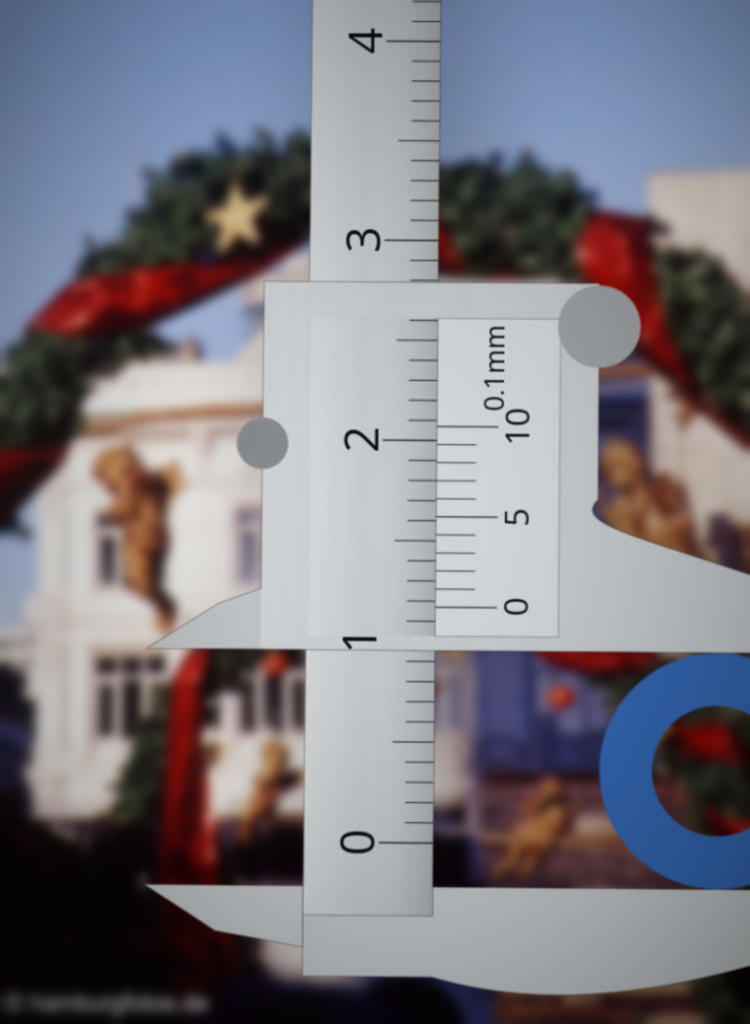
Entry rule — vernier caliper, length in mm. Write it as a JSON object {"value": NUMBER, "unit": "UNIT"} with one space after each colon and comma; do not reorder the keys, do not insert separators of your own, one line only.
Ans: {"value": 11.7, "unit": "mm"}
